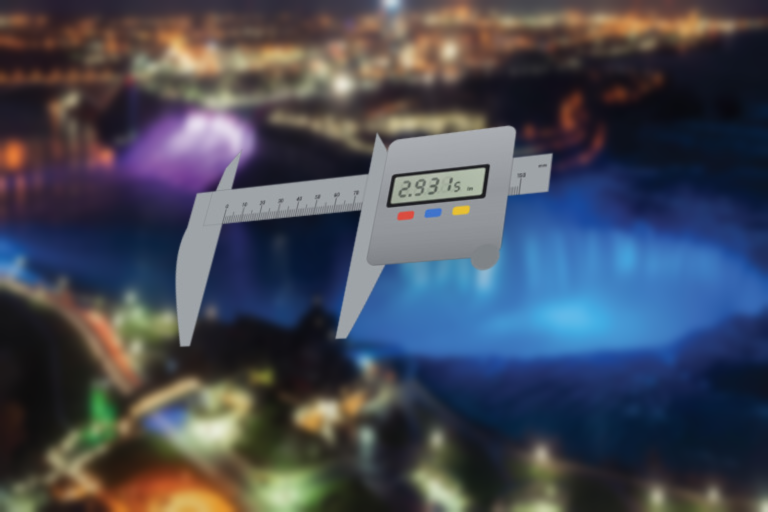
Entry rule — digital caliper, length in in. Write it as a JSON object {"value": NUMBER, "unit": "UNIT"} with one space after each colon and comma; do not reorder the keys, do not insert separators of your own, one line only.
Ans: {"value": 2.9315, "unit": "in"}
